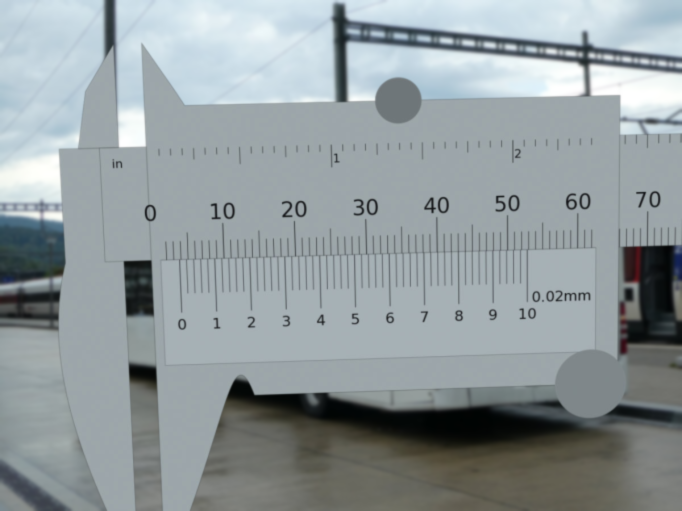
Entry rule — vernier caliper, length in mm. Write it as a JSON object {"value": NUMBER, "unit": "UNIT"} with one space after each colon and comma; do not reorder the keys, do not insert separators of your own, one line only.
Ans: {"value": 3.8, "unit": "mm"}
